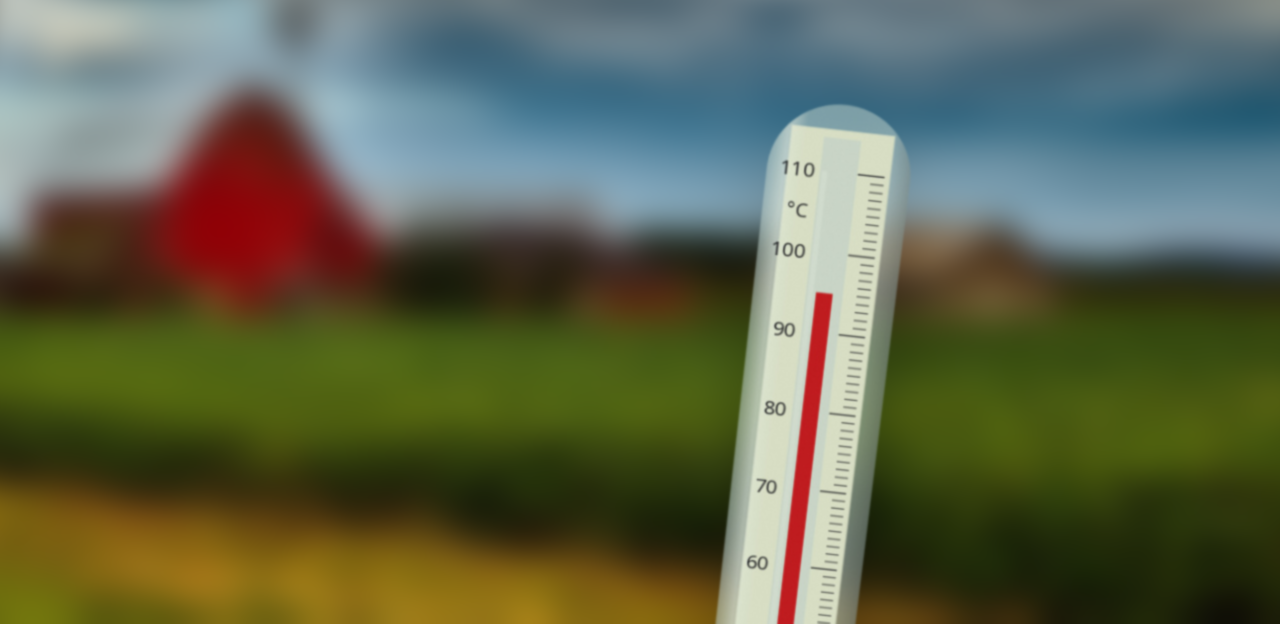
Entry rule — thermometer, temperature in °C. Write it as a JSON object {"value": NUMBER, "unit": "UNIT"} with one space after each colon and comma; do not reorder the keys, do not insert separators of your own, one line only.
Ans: {"value": 95, "unit": "°C"}
